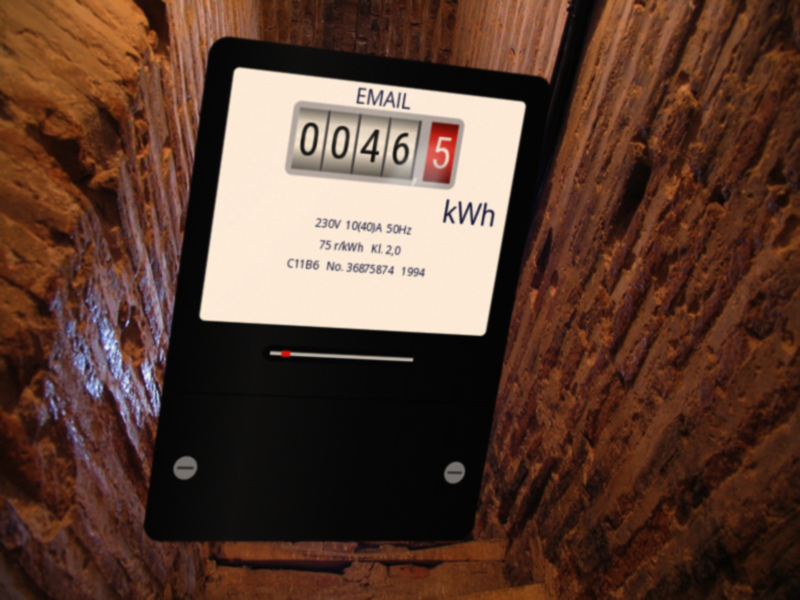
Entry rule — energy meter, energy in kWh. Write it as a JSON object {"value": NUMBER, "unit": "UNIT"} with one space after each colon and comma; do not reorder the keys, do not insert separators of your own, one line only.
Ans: {"value": 46.5, "unit": "kWh"}
